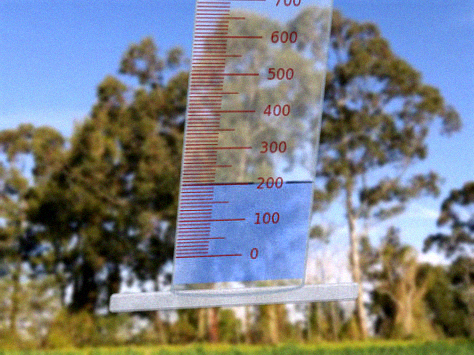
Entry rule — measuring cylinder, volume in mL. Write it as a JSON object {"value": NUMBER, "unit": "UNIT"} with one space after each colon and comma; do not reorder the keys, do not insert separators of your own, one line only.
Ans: {"value": 200, "unit": "mL"}
